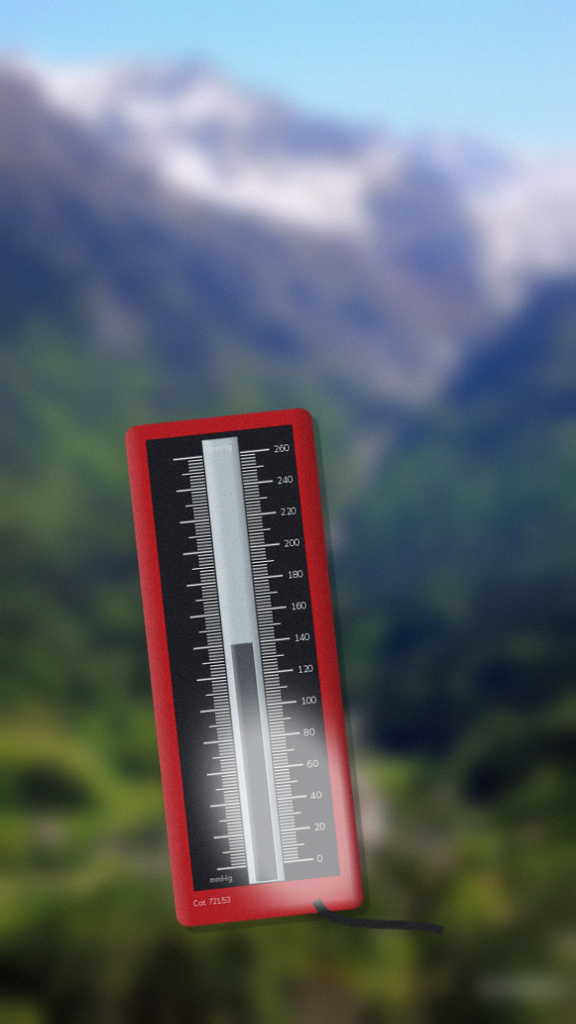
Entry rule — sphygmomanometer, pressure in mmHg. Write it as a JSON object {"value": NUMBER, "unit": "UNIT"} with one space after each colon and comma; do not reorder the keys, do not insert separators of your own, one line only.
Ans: {"value": 140, "unit": "mmHg"}
